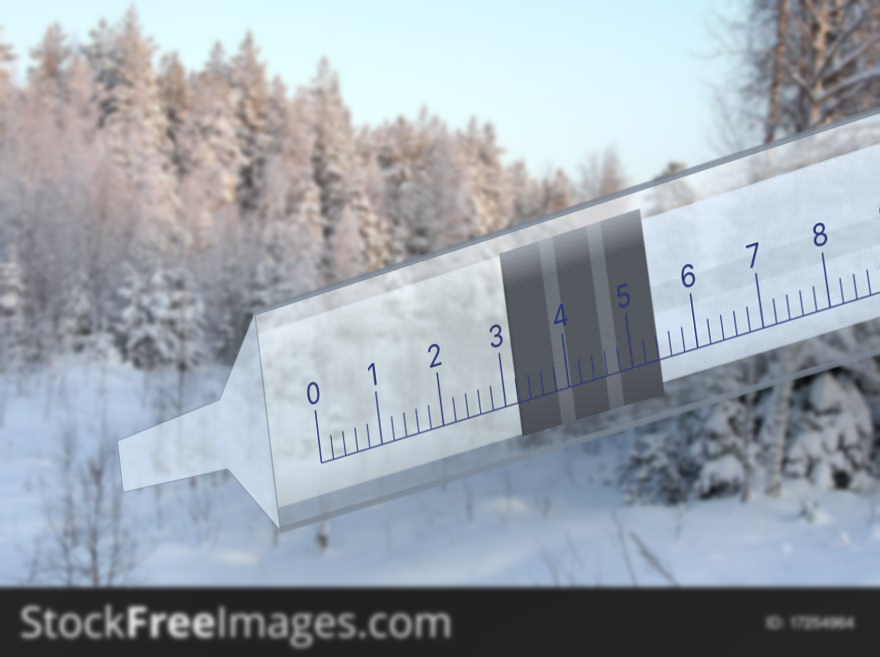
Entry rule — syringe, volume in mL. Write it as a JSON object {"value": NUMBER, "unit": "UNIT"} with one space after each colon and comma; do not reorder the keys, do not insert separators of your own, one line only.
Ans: {"value": 3.2, "unit": "mL"}
